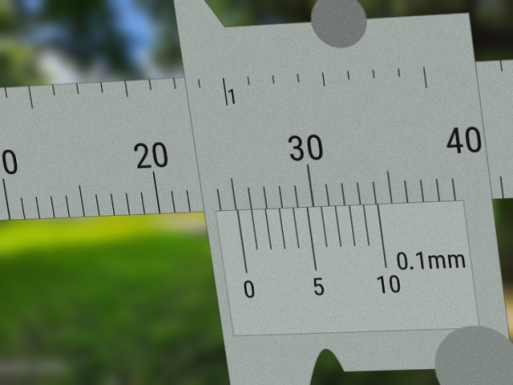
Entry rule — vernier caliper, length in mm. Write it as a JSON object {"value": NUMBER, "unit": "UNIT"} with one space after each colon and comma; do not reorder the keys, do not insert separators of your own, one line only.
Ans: {"value": 25.1, "unit": "mm"}
